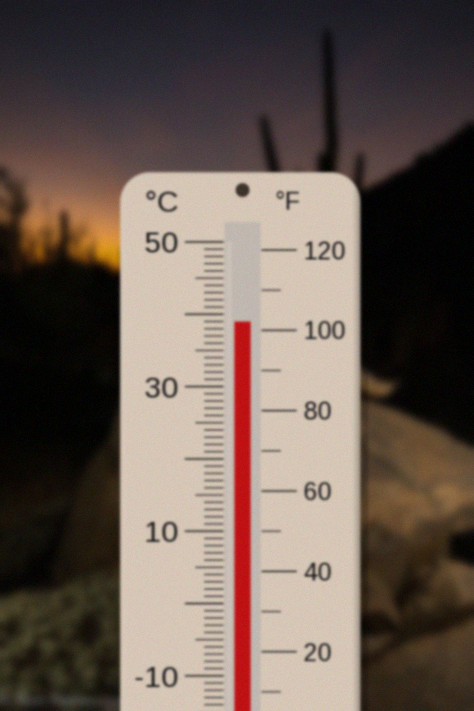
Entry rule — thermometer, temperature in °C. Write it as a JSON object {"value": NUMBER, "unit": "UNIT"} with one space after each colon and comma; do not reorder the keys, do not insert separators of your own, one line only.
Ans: {"value": 39, "unit": "°C"}
